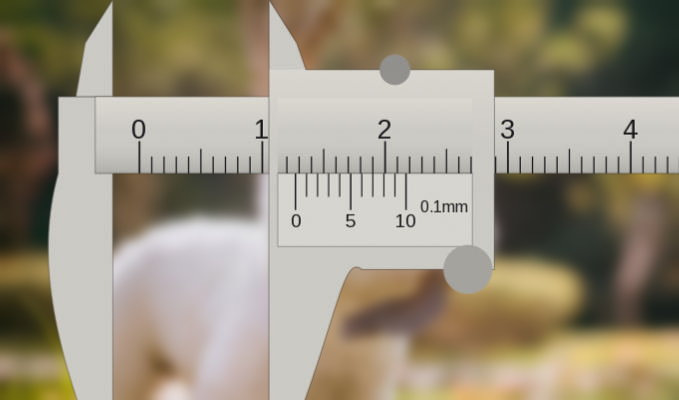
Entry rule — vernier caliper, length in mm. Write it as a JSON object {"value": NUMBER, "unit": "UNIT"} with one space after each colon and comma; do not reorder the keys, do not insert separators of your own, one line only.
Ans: {"value": 12.7, "unit": "mm"}
